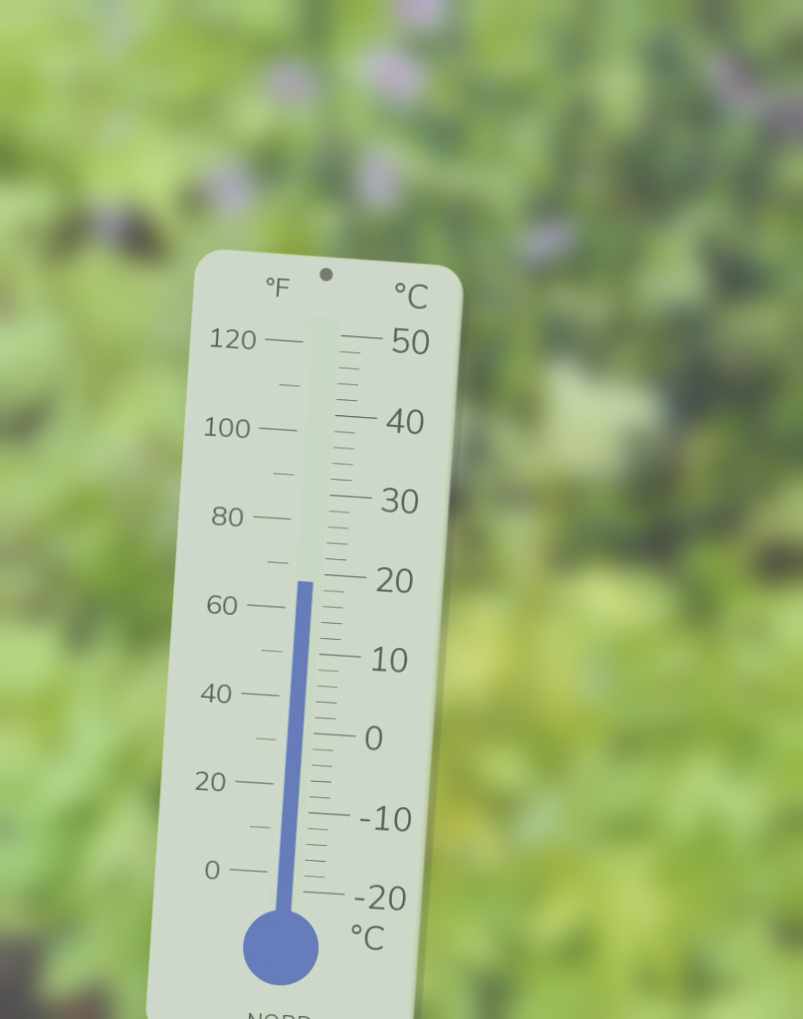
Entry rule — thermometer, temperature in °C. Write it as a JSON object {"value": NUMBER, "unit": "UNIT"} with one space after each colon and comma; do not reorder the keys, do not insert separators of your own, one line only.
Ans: {"value": 19, "unit": "°C"}
